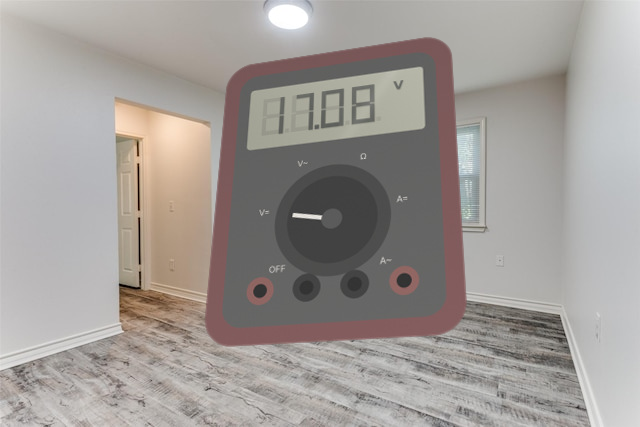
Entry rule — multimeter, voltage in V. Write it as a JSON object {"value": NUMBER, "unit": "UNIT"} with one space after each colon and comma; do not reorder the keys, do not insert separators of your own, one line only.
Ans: {"value": 17.08, "unit": "V"}
